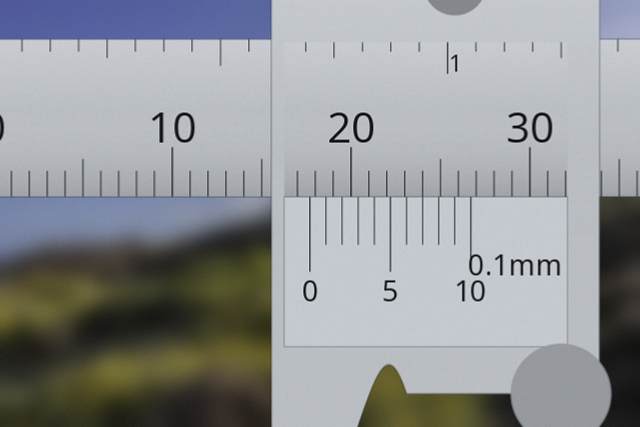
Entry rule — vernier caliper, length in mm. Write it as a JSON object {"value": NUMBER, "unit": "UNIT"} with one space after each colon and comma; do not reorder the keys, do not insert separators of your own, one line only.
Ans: {"value": 17.7, "unit": "mm"}
